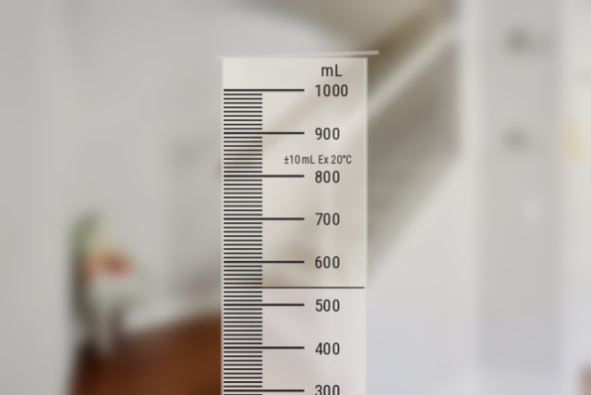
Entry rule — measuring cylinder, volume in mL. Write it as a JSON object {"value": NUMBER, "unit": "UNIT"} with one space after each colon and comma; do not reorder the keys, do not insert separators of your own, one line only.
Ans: {"value": 540, "unit": "mL"}
